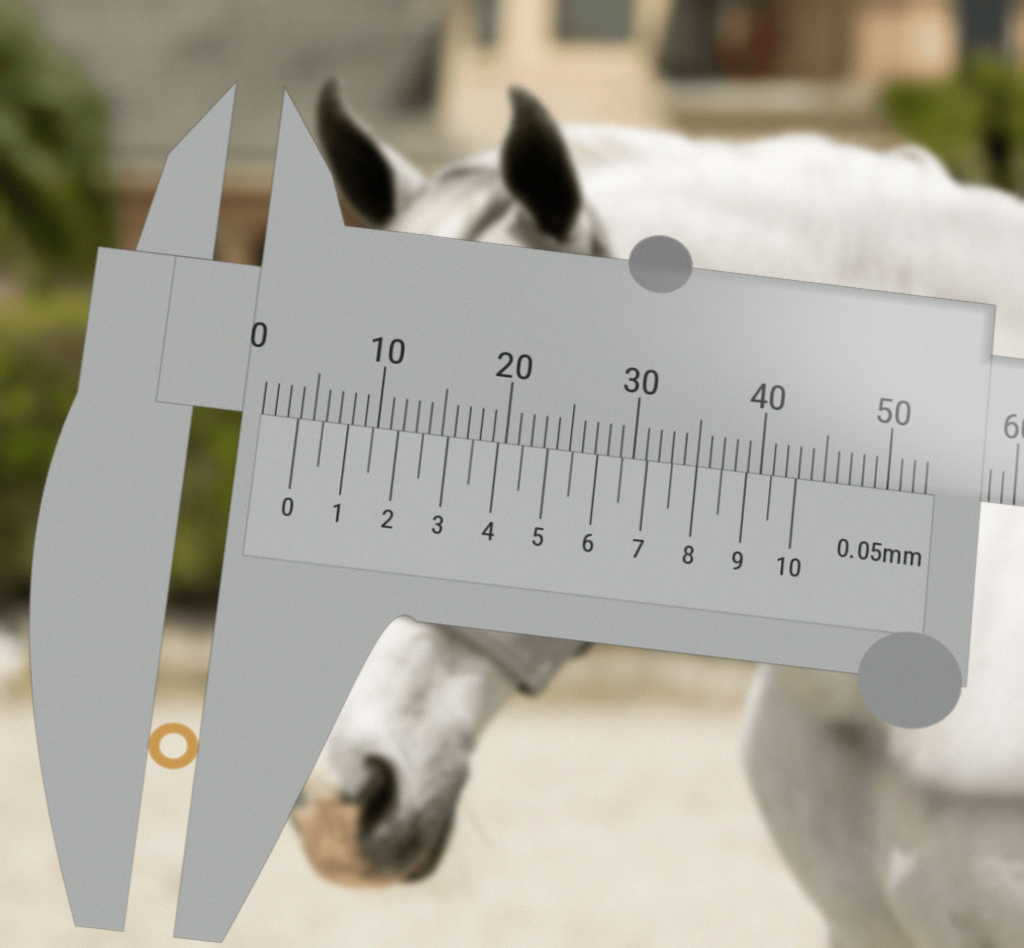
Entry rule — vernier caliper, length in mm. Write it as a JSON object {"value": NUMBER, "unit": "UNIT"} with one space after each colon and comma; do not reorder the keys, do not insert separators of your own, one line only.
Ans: {"value": 3.8, "unit": "mm"}
